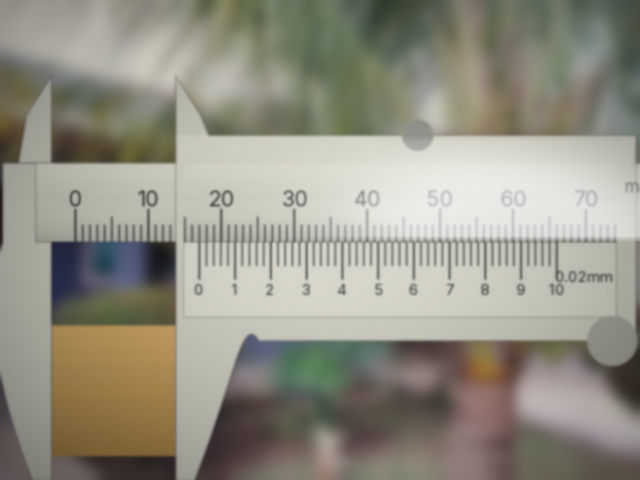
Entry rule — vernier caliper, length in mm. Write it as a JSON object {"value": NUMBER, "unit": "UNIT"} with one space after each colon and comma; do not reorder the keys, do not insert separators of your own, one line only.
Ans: {"value": 17.0, "unit": "mm"}
